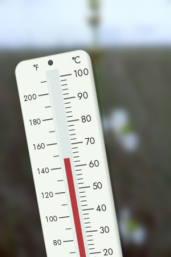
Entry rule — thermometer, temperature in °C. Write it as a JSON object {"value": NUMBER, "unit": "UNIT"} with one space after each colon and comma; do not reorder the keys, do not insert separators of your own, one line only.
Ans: {"value": 64, "unit": "°C"}
